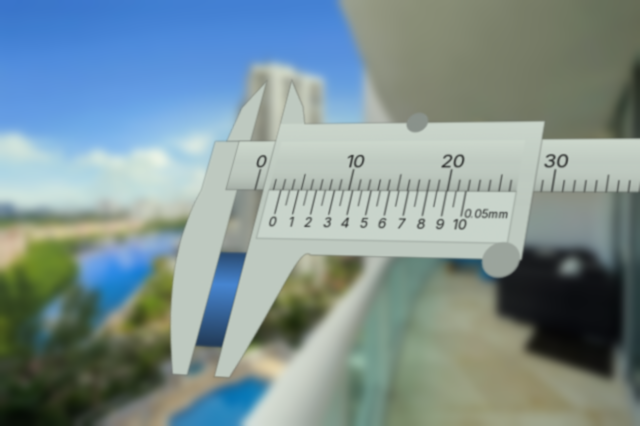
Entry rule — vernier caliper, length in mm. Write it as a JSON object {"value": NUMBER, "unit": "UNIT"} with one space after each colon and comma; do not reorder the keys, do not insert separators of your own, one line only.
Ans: {"value": 2.8, "unit": "mm"}
